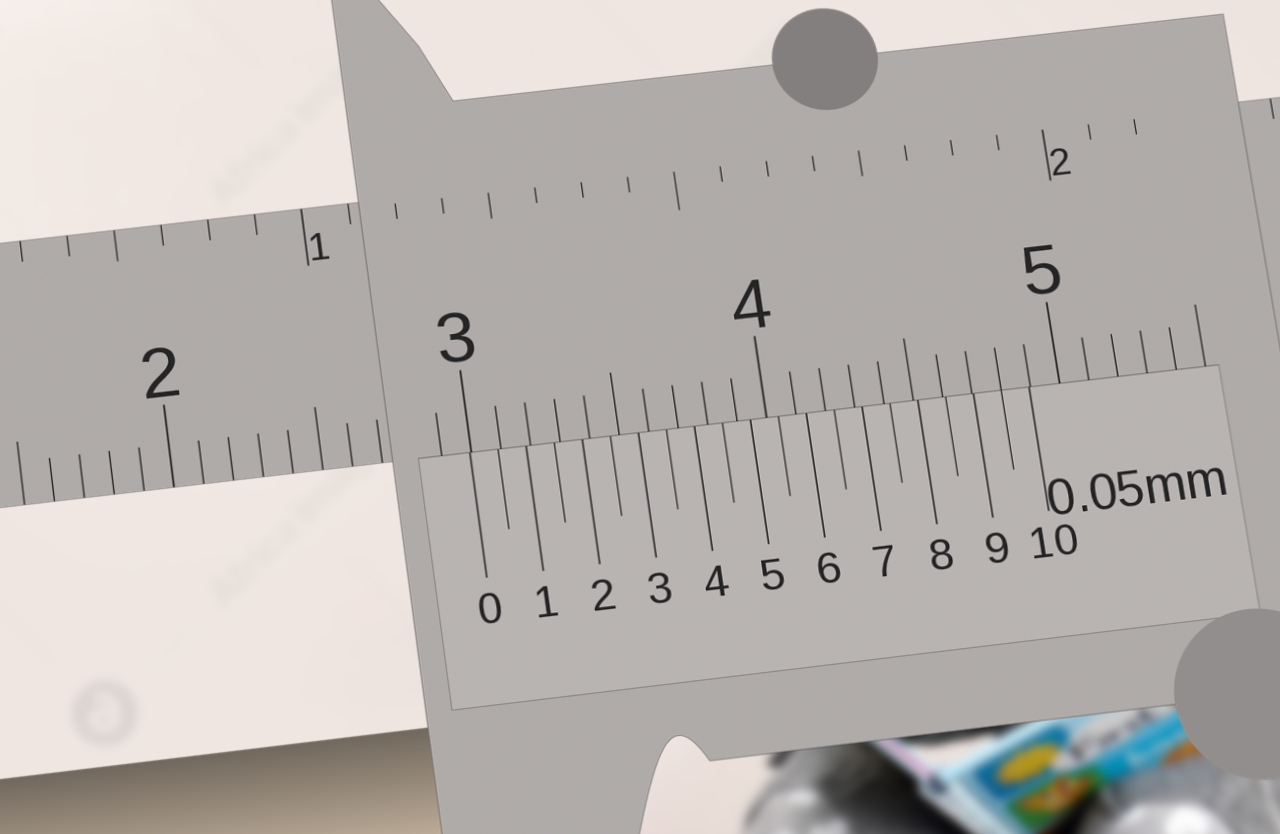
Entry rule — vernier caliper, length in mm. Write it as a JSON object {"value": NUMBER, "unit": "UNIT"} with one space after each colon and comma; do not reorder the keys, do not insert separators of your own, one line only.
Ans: {"value": 29.95, "unit": "mm"}
